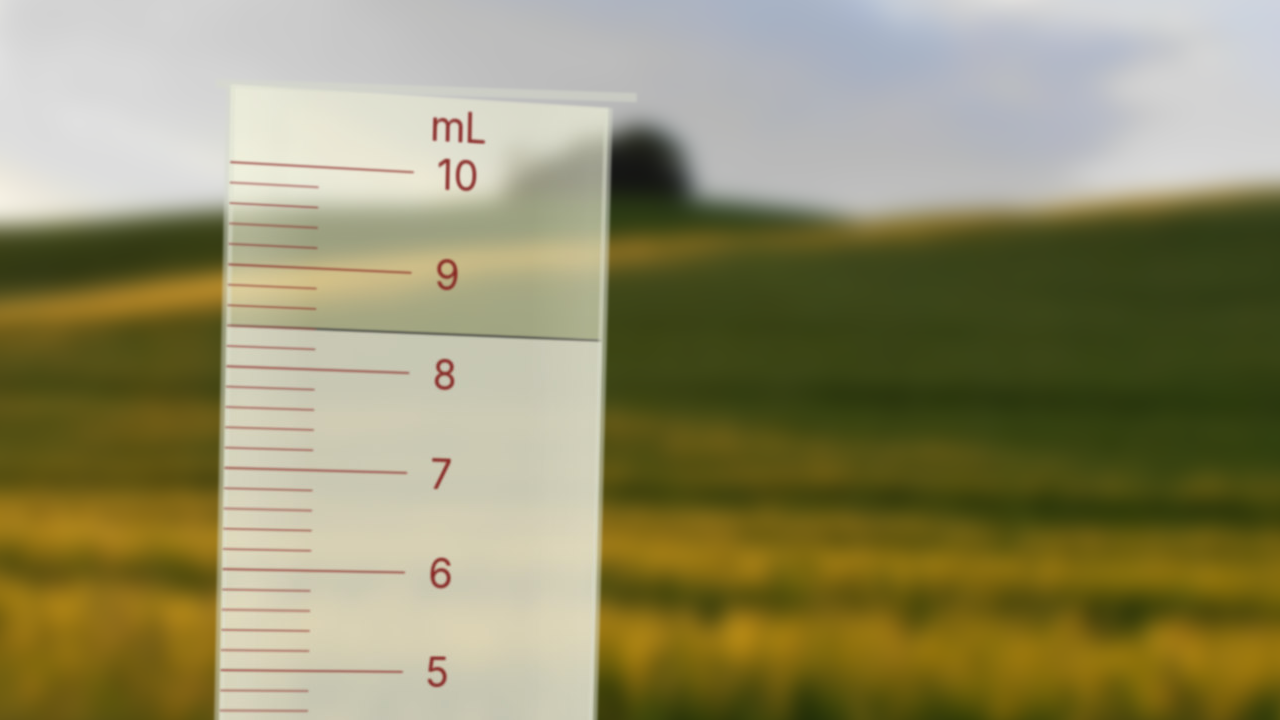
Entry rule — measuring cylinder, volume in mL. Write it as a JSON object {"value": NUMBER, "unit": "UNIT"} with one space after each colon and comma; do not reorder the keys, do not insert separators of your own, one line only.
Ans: {"value": 8.4, "unit": "mL"}
